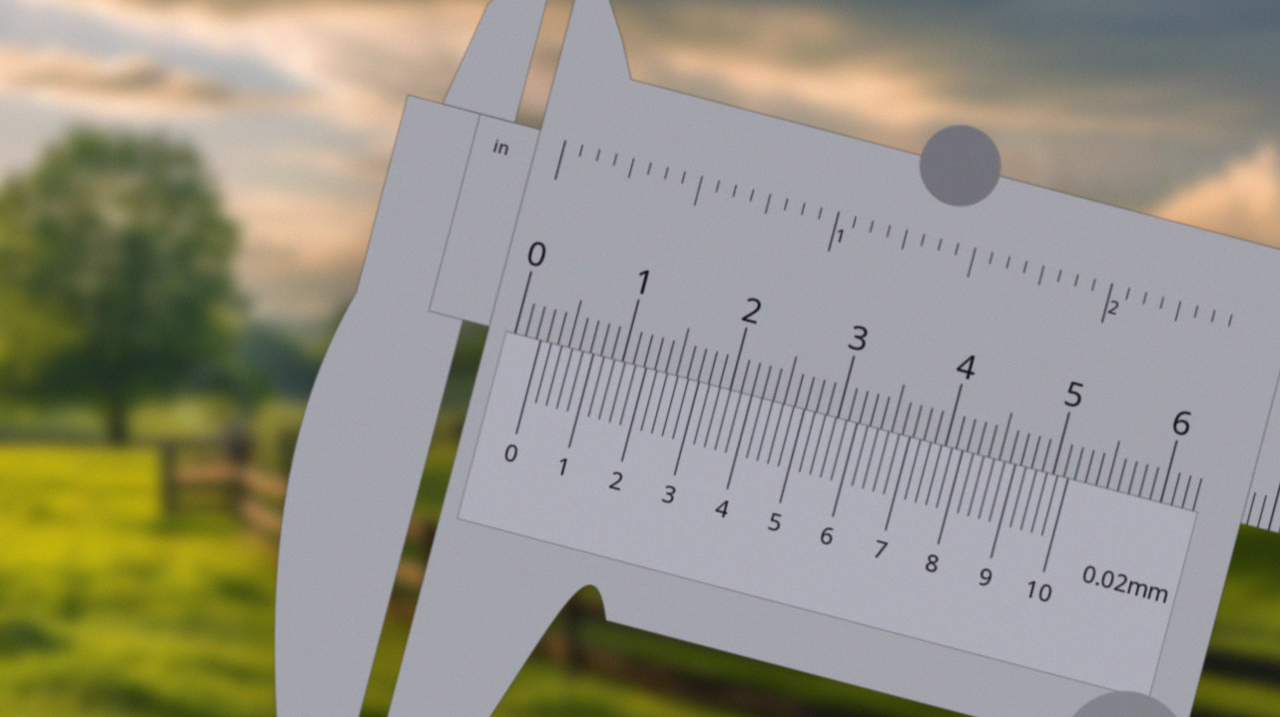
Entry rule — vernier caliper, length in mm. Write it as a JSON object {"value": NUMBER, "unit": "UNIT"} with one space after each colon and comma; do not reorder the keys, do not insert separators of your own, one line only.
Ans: {"value": 2.4, "unit": "mm"}
